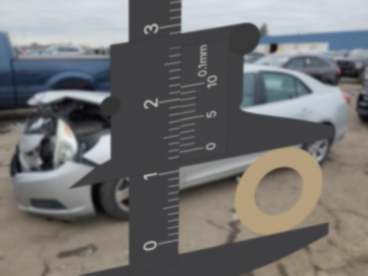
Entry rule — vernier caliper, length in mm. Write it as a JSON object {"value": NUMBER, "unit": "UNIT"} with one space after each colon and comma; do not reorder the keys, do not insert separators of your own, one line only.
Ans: {"value": 12.6, "unit": "mm"}
